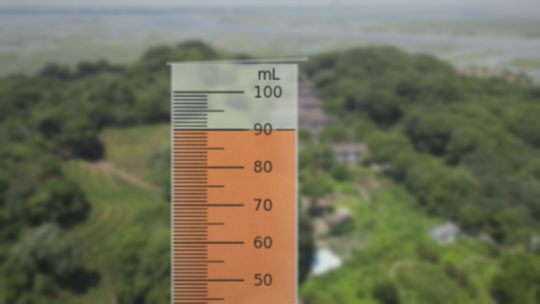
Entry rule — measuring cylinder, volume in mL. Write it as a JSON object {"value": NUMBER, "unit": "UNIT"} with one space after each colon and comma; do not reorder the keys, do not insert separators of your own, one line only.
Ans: {"value": 90, "unit": "mL"}
